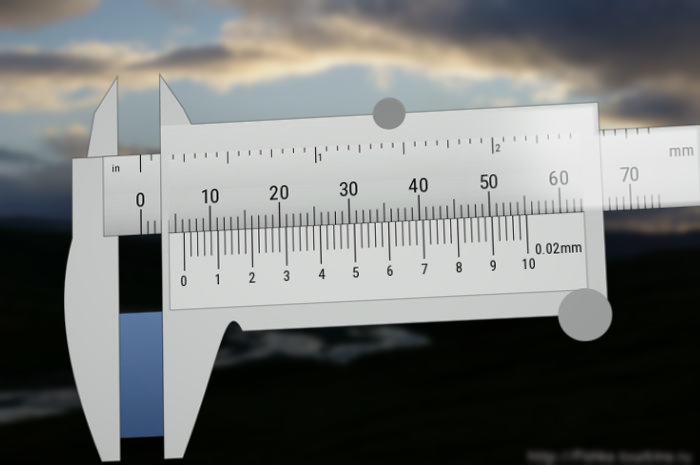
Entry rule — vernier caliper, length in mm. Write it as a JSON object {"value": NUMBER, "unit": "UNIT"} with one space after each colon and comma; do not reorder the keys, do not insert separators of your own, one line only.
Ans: {"value": 6.2, "unit": "mm"}
